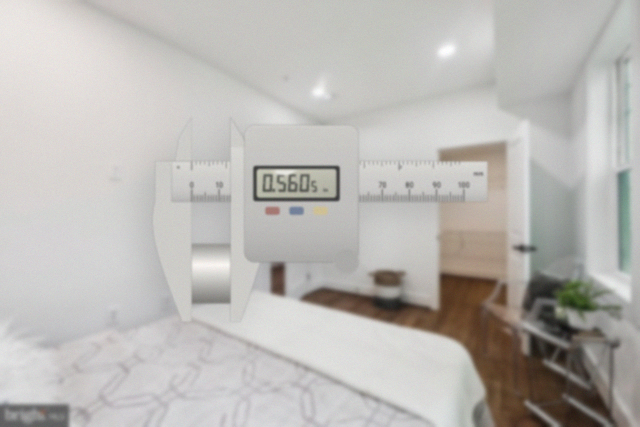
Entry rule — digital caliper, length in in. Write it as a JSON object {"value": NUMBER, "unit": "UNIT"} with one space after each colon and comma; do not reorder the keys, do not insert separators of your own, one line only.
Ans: {"value": 0.5605, "unit": "in"}
